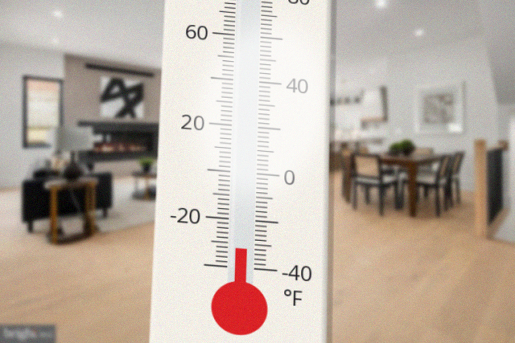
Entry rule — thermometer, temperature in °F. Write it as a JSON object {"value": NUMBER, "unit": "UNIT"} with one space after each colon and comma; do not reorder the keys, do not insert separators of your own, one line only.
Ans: {"value": -32, "unit": "°F"}
